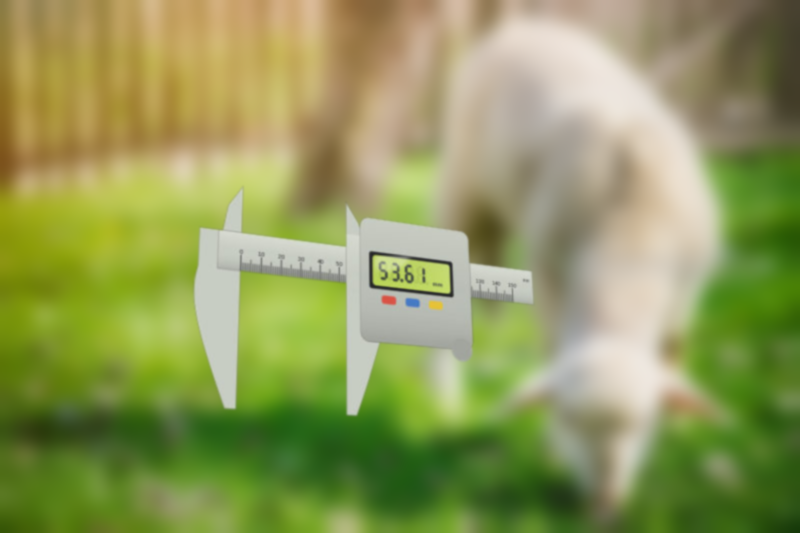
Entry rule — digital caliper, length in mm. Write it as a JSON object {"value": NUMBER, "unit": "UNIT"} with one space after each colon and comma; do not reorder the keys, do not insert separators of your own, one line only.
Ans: {"value": 53.61, "unit": "mm"}
